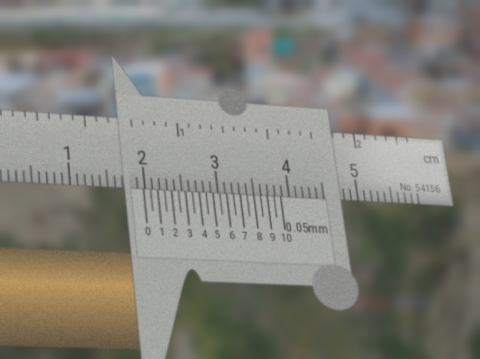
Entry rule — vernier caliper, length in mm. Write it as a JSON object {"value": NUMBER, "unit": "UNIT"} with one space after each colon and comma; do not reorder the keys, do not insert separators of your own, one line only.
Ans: {"value": 19.8, "unit": "mm"}
